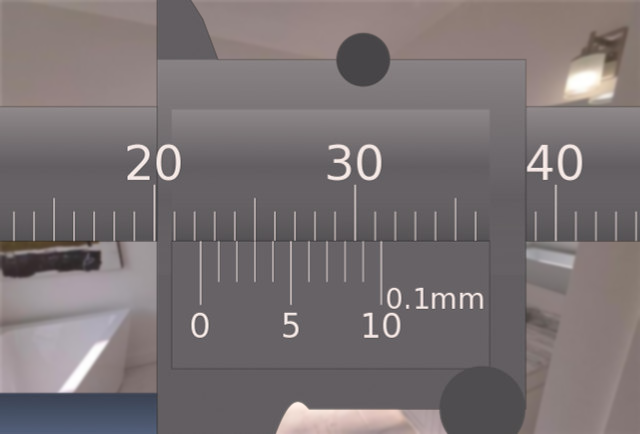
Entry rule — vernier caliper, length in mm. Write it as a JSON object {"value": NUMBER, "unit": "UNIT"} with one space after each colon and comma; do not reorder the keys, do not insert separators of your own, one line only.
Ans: {"value": 22.3, "unit": "mm"}
